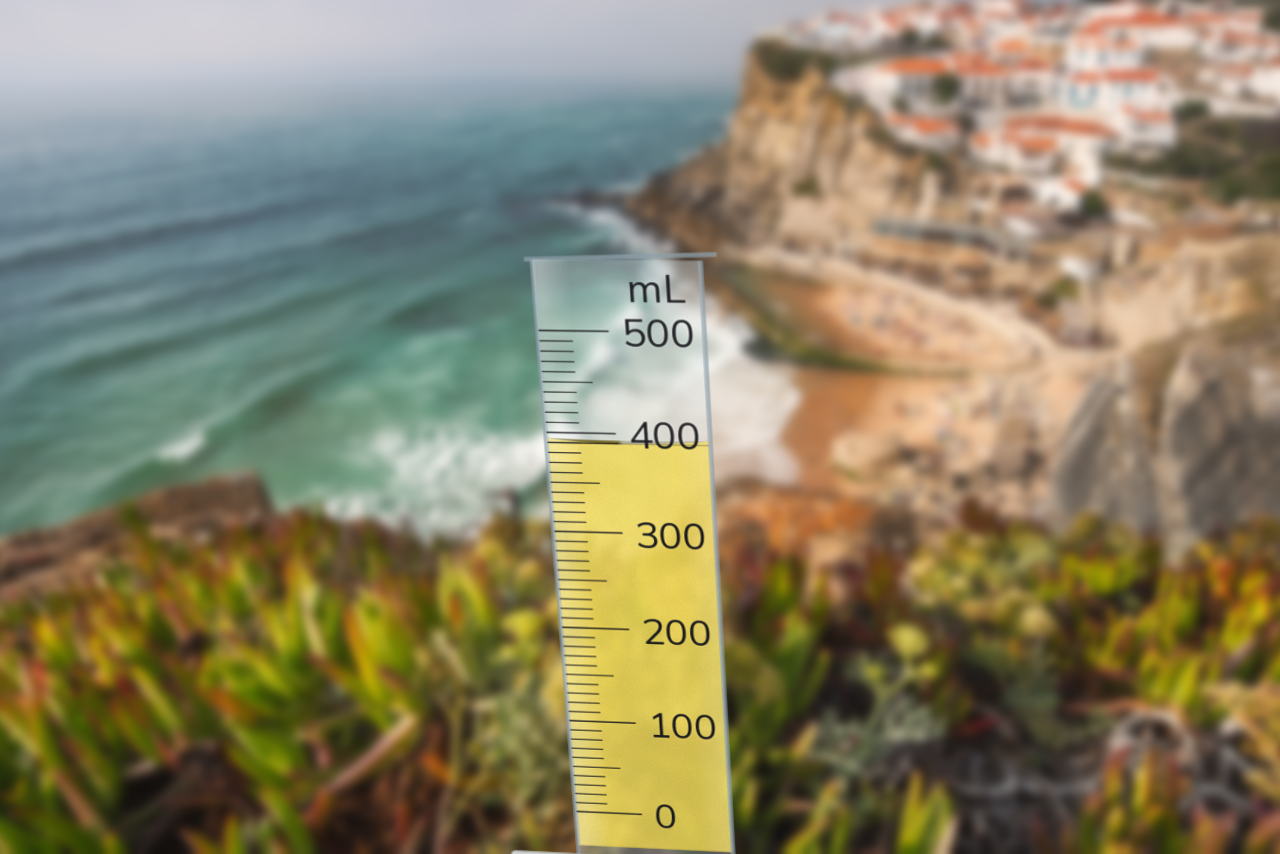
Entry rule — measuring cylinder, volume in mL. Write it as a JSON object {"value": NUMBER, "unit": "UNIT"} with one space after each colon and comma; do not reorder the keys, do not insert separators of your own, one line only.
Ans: {"value": 390, "unit": "mL"}
